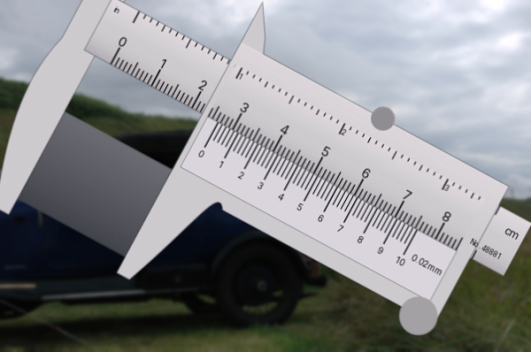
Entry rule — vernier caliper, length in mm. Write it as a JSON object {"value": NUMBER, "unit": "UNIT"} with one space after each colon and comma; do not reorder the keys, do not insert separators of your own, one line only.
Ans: {"value": 26.5, "unit": "mm"}
